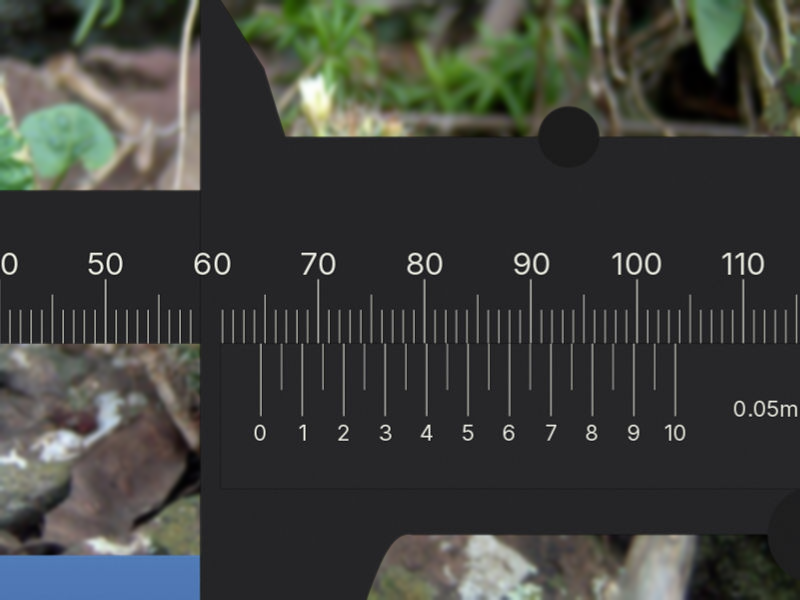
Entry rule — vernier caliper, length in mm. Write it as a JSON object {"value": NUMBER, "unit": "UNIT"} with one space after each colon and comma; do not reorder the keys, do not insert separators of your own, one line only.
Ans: {"value": 64.6, "unit": "mm"}
